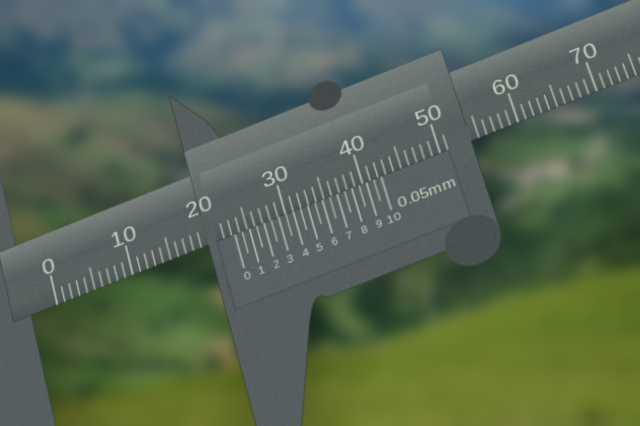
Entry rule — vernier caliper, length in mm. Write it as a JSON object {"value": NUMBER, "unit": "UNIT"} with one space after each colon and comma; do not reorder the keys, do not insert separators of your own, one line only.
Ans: {"value": 23.4, "unit": "mm"}
